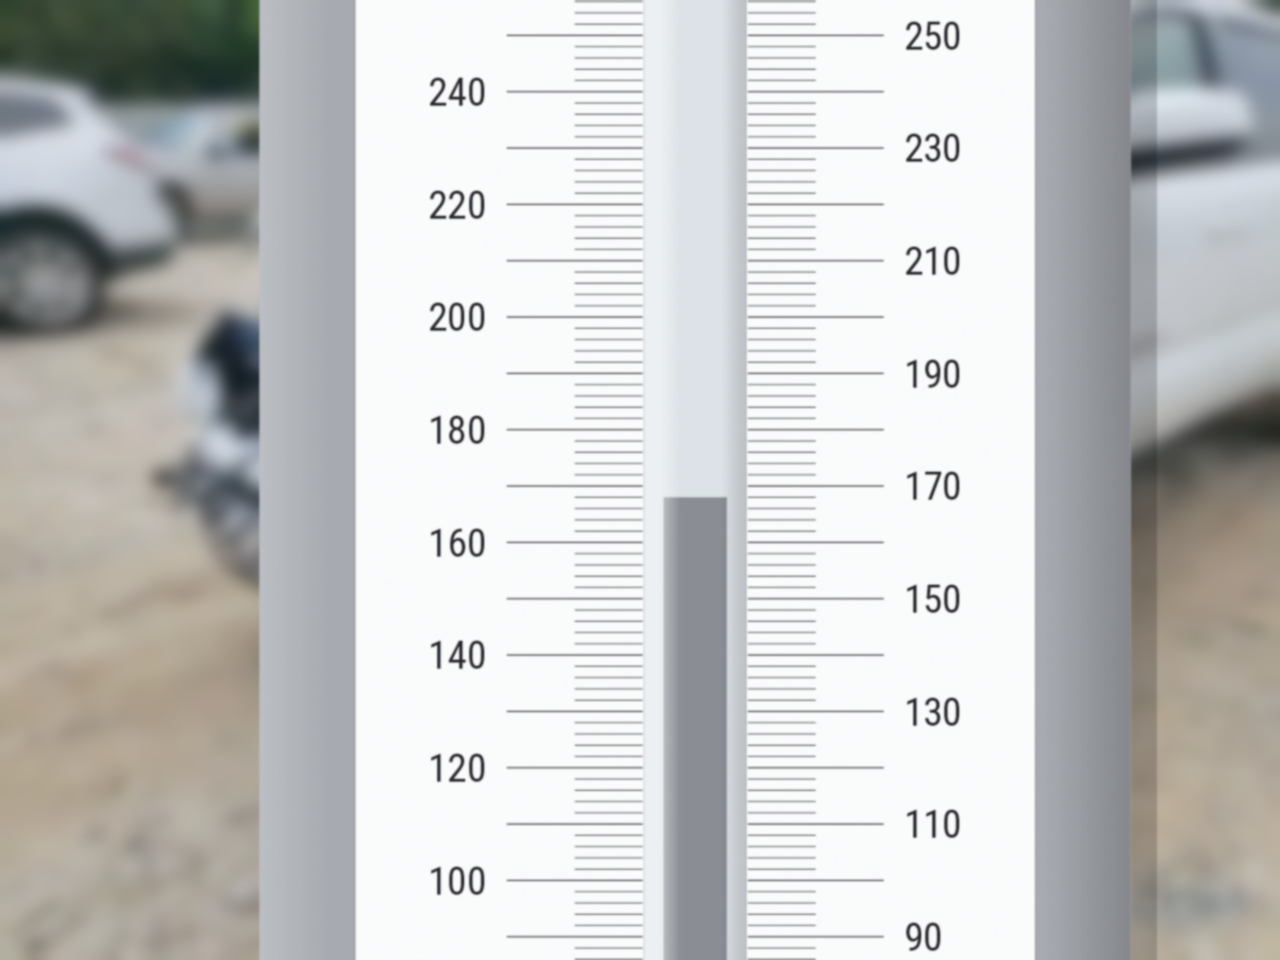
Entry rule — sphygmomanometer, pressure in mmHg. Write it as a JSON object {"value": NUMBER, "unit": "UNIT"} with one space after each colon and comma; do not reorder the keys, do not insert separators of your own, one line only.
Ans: {"value": 168, "unit": "mmHg"}
